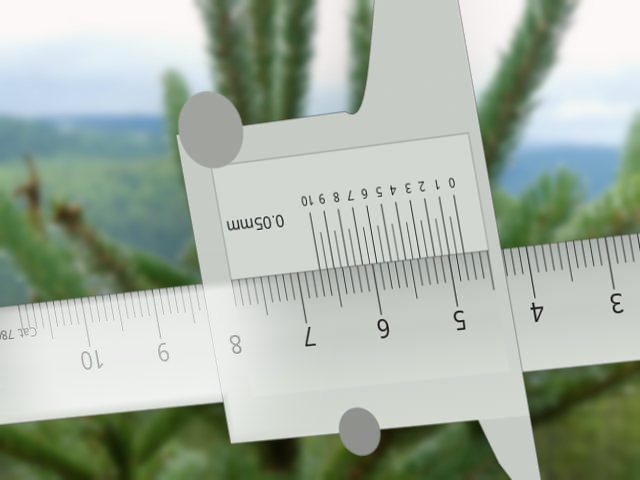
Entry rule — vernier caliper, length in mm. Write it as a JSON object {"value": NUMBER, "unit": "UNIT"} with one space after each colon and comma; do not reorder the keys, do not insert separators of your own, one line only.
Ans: {"value": 48.0, "unit": "mm"}
